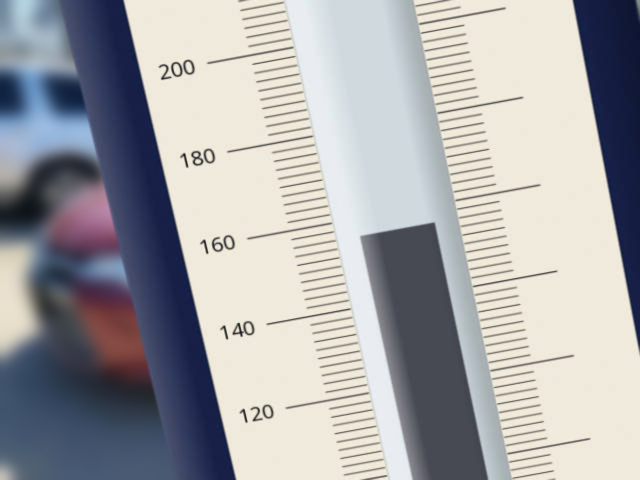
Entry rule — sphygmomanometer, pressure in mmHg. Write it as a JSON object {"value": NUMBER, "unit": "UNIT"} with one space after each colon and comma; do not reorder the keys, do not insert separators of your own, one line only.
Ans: {"value": 156, "unit": "mmHg"}
